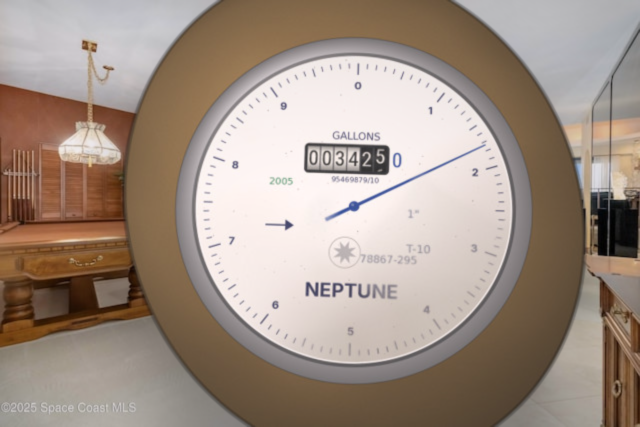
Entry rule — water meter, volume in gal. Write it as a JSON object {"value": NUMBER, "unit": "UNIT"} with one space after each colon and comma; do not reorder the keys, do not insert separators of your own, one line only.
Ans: {"value": 34251.7, "unit": "gal"}
